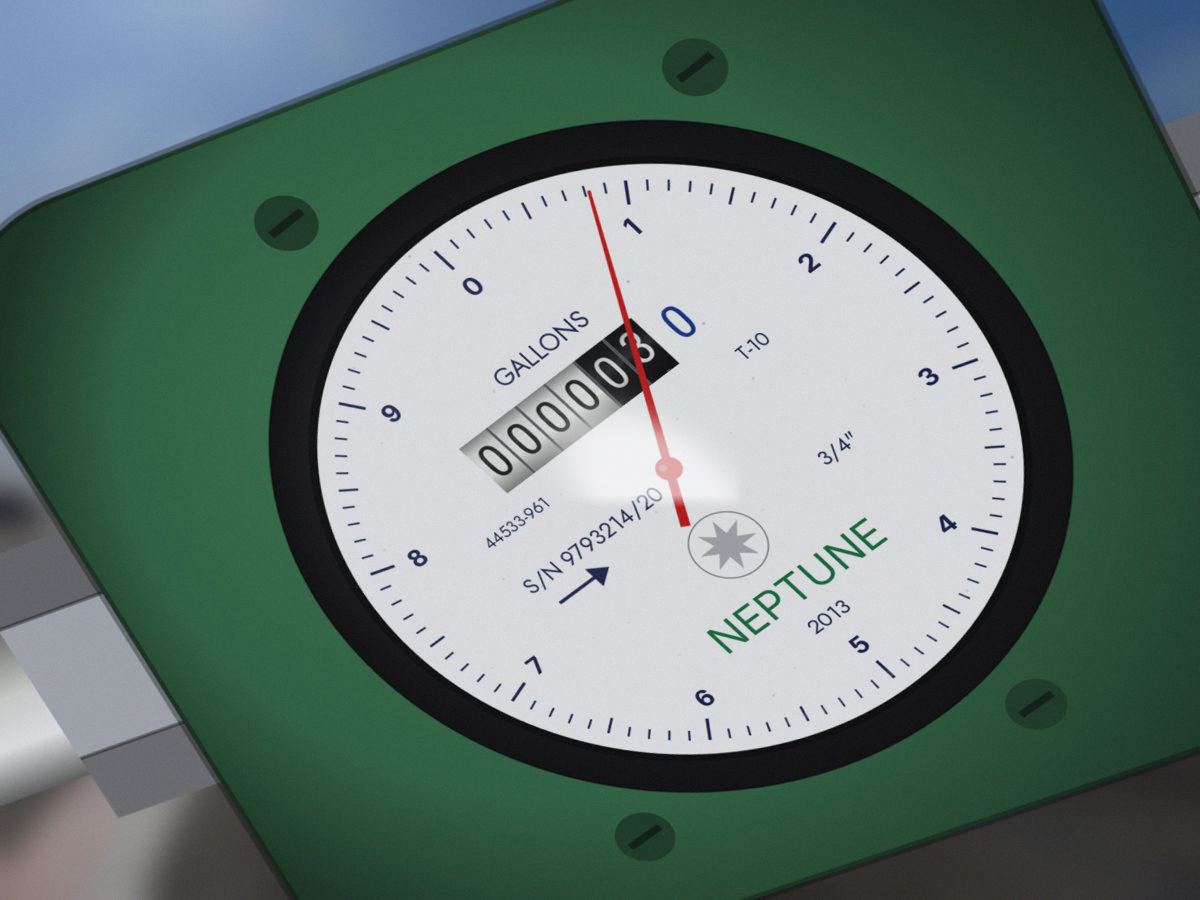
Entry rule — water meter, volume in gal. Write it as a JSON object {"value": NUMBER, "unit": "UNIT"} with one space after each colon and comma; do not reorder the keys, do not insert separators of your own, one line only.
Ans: {"value": 30.8, "unit": "gal"}
